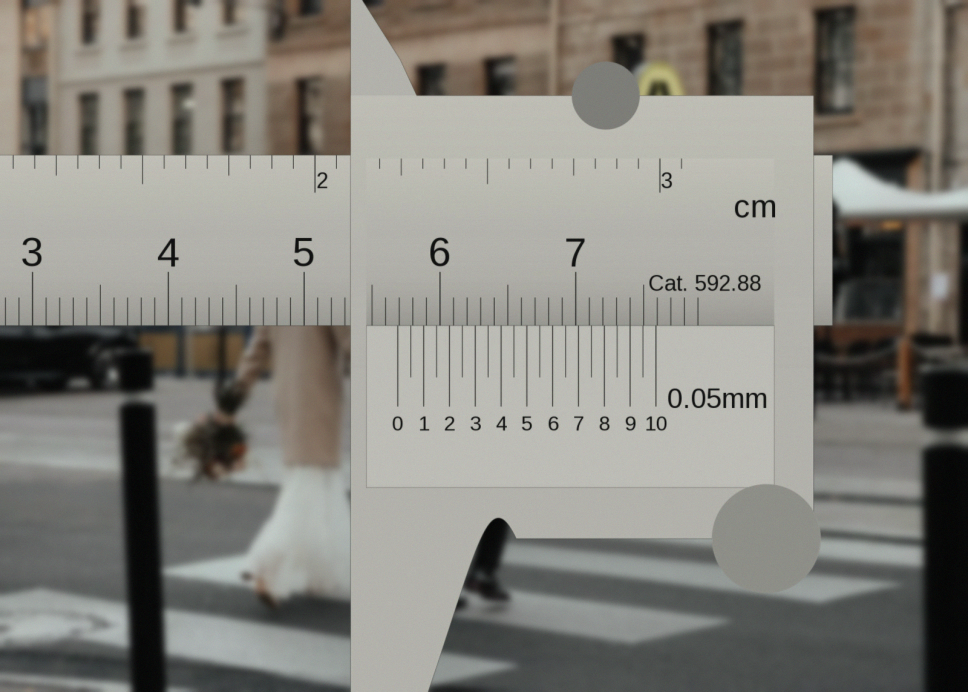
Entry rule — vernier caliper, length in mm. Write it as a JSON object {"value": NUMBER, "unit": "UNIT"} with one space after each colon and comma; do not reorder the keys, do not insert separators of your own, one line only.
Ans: {"value": 56.9, "unit": "mm"}
